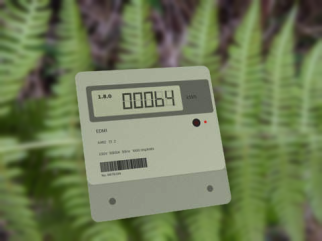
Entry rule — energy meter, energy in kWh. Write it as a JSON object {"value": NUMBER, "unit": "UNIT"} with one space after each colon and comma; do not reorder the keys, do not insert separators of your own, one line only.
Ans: {"value": 64, "unit": "kWh"}
